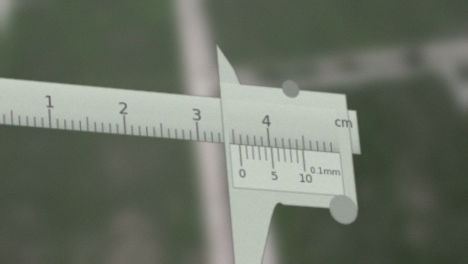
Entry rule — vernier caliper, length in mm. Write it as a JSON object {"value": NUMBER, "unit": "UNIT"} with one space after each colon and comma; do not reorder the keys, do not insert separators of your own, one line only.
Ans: {"value": 35.8, "unit": "mm"}
